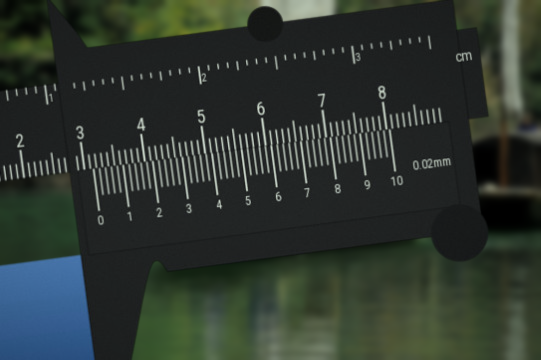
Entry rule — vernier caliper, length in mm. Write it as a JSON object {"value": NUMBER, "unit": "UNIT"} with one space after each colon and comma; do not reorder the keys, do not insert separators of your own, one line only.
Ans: {"value": 31.5, "unit": "mm"}
